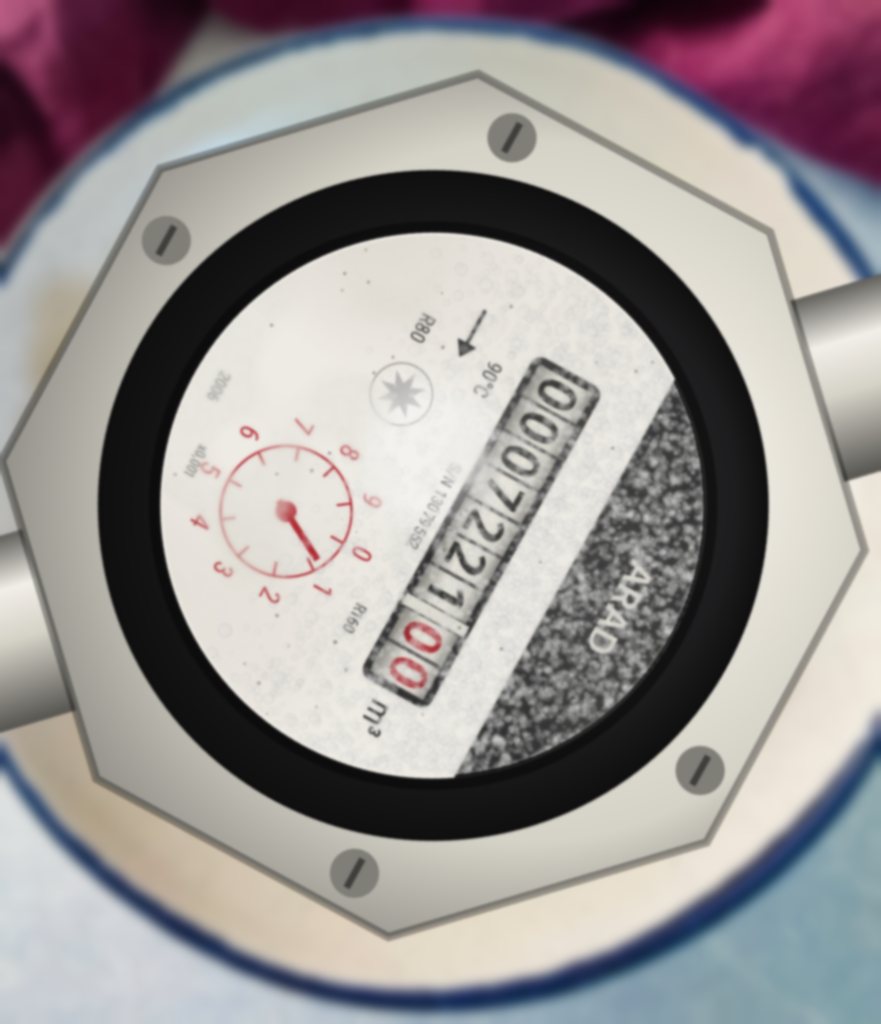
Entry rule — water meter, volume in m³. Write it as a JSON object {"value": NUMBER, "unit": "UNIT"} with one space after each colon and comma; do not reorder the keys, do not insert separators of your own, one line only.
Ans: {"value": 7221.000, "unit": "m³"}
